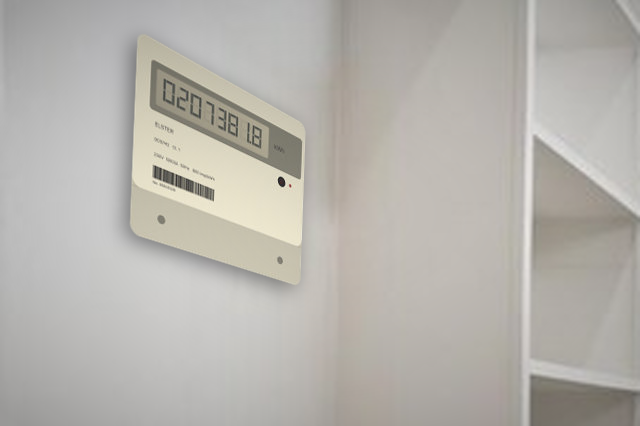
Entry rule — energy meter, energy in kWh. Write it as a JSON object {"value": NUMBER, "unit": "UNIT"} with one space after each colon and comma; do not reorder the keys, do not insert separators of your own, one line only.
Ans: {"value": 207381.8, "unit": "kWh"}
